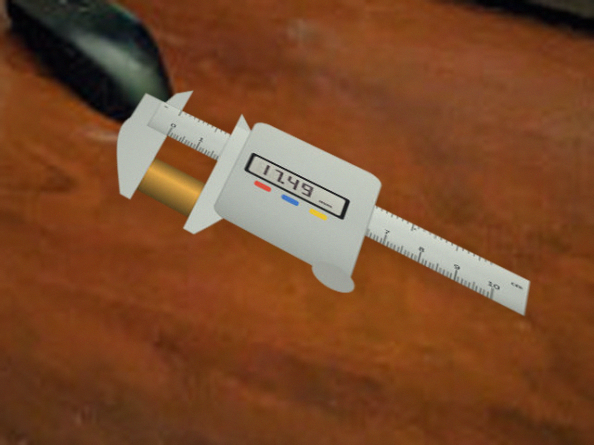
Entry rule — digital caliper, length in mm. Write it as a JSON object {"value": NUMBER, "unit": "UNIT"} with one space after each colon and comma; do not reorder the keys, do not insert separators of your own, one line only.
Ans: {"value": 17.49, "unit": "mm"}
